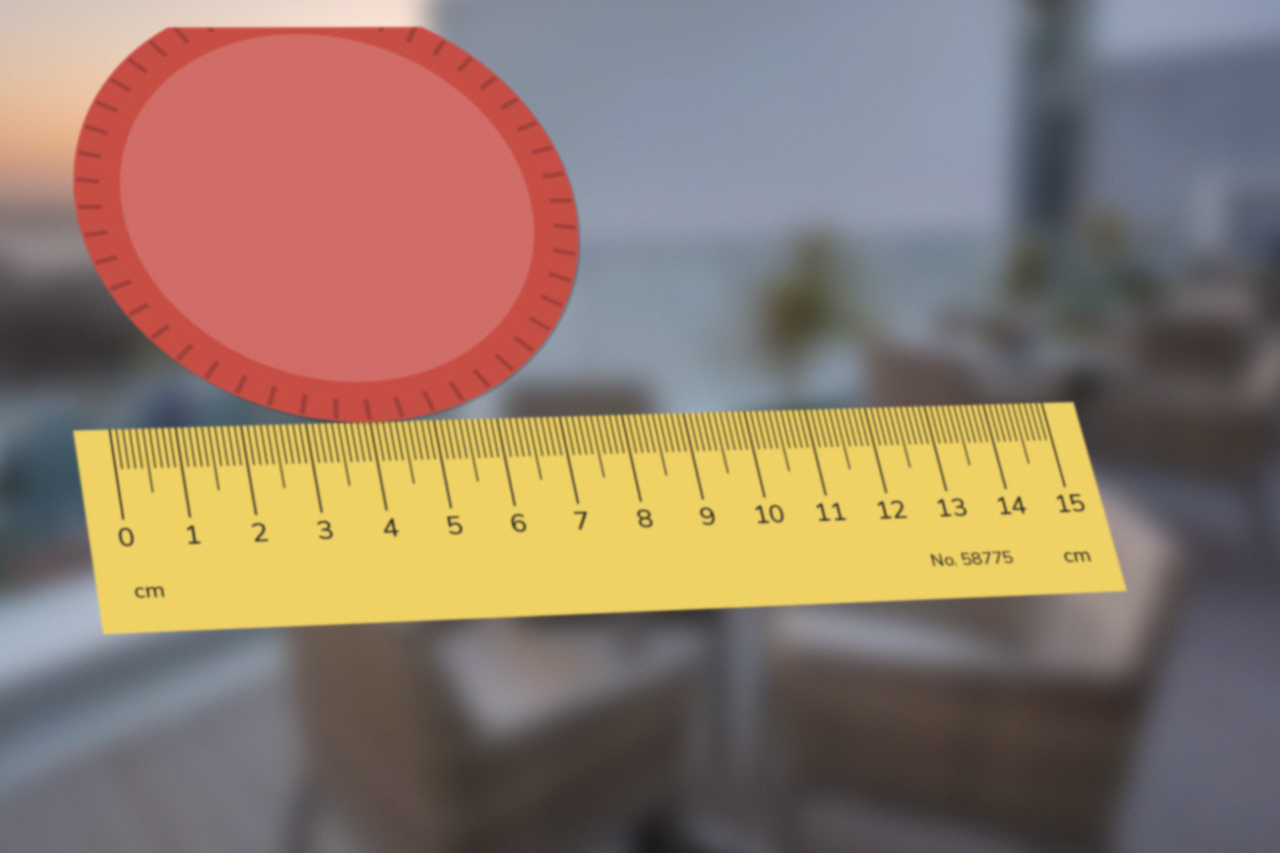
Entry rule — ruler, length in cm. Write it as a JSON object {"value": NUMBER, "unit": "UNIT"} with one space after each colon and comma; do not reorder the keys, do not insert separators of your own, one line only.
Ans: {"value": 8, "unit": "cm"}
